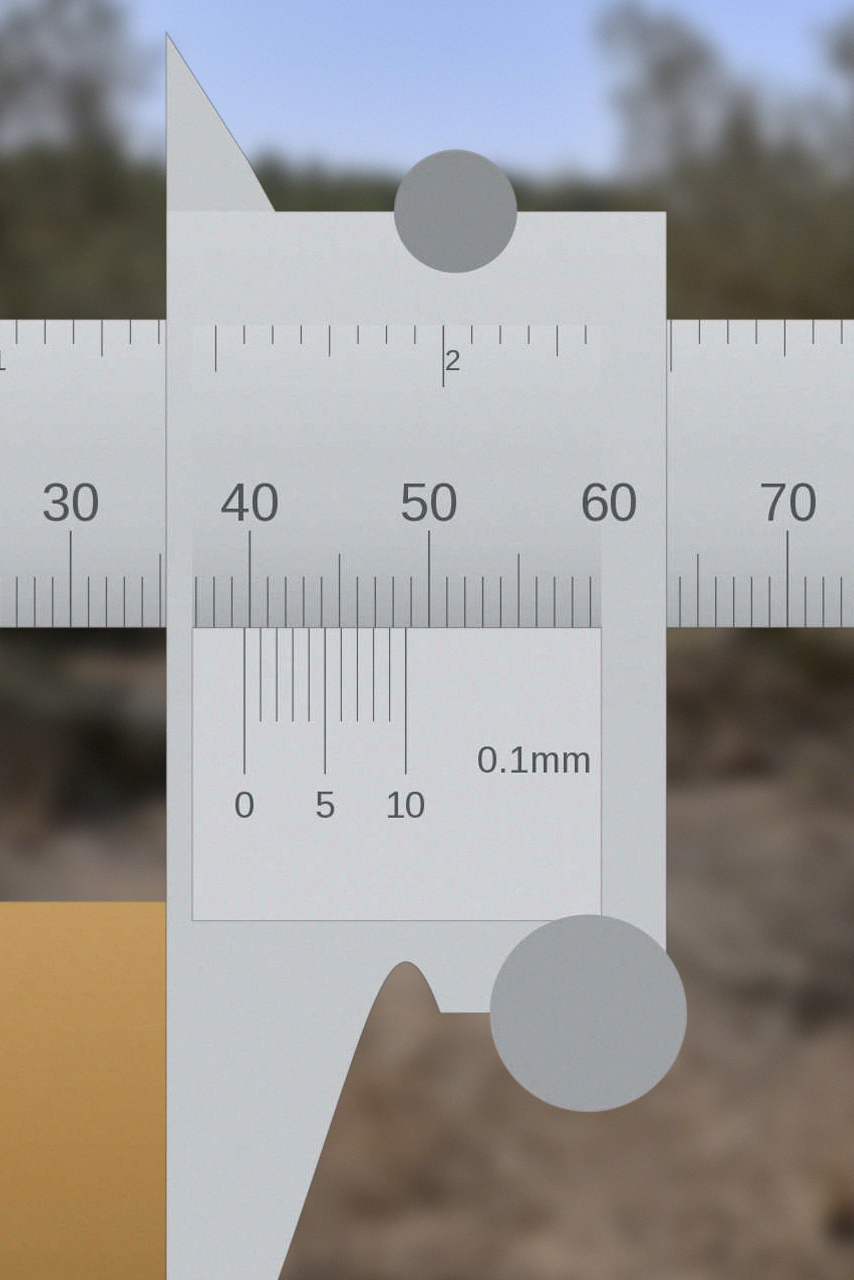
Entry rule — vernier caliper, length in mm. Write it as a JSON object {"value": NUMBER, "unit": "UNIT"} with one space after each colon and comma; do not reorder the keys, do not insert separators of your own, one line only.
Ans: {"value": 39.7, "unit": "mm"}
